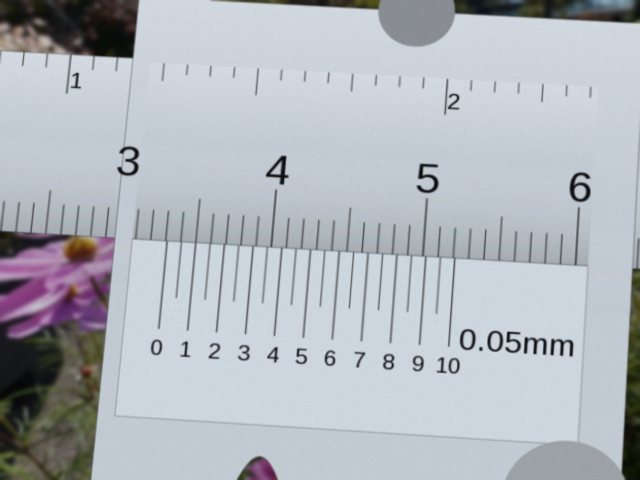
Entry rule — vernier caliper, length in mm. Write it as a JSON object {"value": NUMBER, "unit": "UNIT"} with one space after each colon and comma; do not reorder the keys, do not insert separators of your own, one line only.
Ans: {"value": 33.1, "unit": "mm"}
